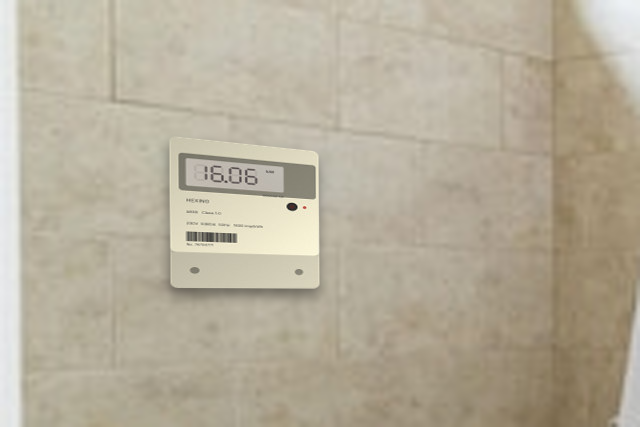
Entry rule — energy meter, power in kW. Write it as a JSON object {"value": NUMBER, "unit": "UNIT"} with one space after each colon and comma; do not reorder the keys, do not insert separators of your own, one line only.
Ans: {"value": 16.06, "unit": "kW"}
